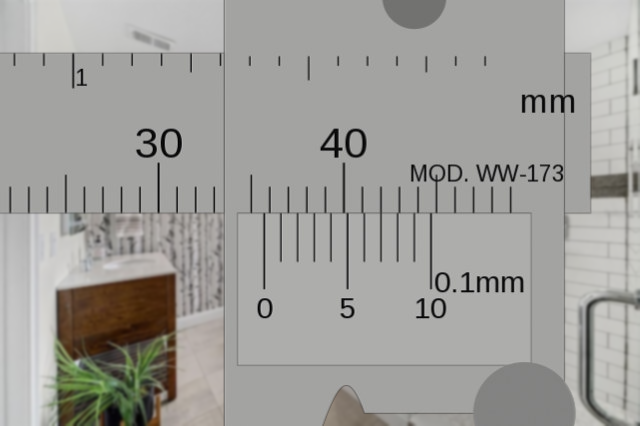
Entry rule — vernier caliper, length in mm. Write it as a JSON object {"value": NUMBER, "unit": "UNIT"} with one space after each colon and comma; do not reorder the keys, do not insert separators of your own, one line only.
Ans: {"value": 35.7, "unit": "mm"}
